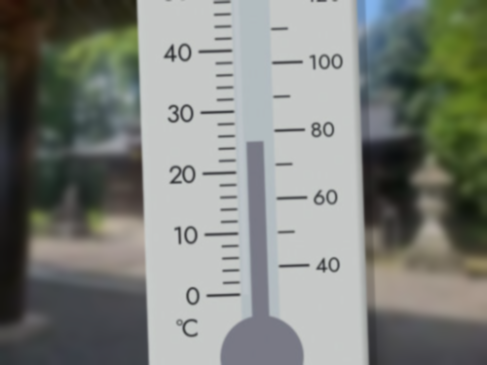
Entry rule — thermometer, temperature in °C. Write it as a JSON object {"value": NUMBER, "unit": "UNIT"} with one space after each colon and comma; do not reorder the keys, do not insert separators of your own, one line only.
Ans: {"value": 25, "unit": "°C"}
